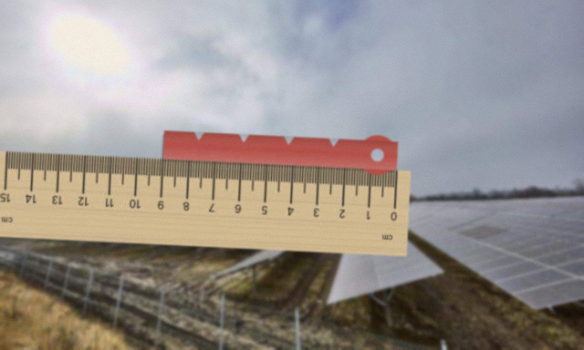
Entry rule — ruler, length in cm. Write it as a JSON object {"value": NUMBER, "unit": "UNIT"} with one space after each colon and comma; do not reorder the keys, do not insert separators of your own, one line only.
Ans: {"value": 9, "unit": "cm"}
